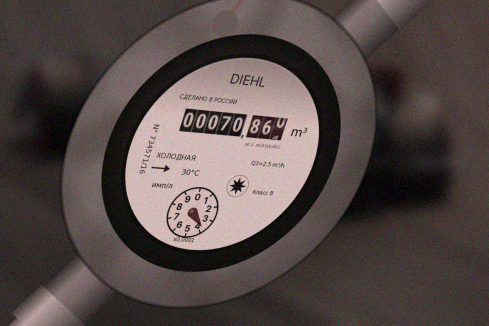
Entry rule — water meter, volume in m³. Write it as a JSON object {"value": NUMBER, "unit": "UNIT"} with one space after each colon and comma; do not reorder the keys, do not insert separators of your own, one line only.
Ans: {"value": 70.8603, "unit": "m³"}
